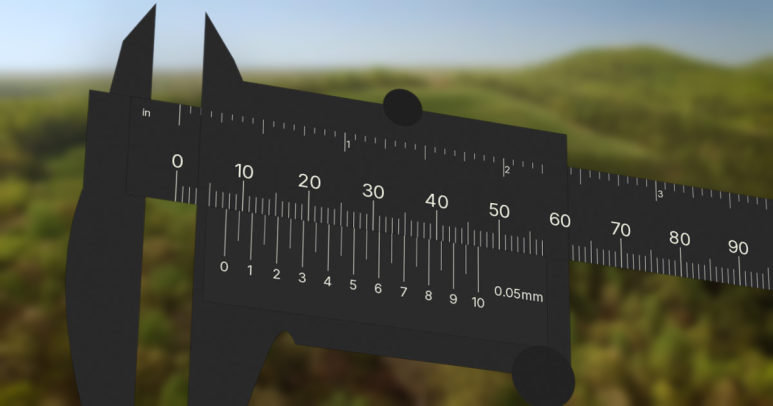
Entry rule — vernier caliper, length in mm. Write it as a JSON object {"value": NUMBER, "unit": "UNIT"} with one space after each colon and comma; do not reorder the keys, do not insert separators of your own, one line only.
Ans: {"value": 7.6, "unit": "mm"}
